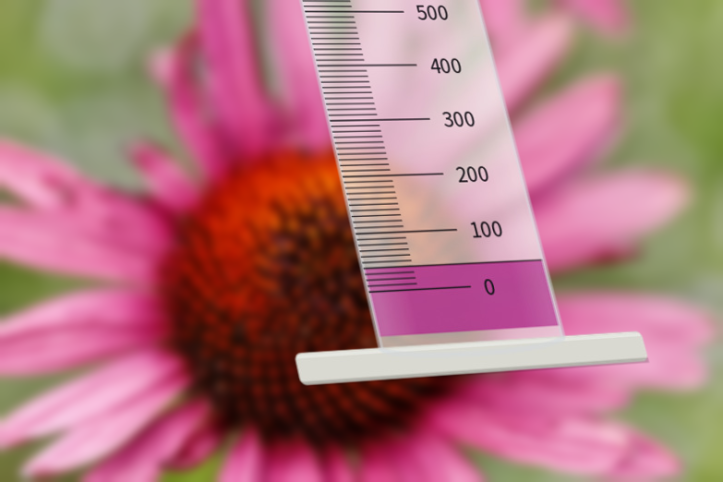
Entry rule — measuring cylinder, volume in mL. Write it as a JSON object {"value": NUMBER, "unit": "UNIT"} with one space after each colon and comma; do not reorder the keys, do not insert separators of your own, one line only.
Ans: {"value": 40, "unit": "mL"}
